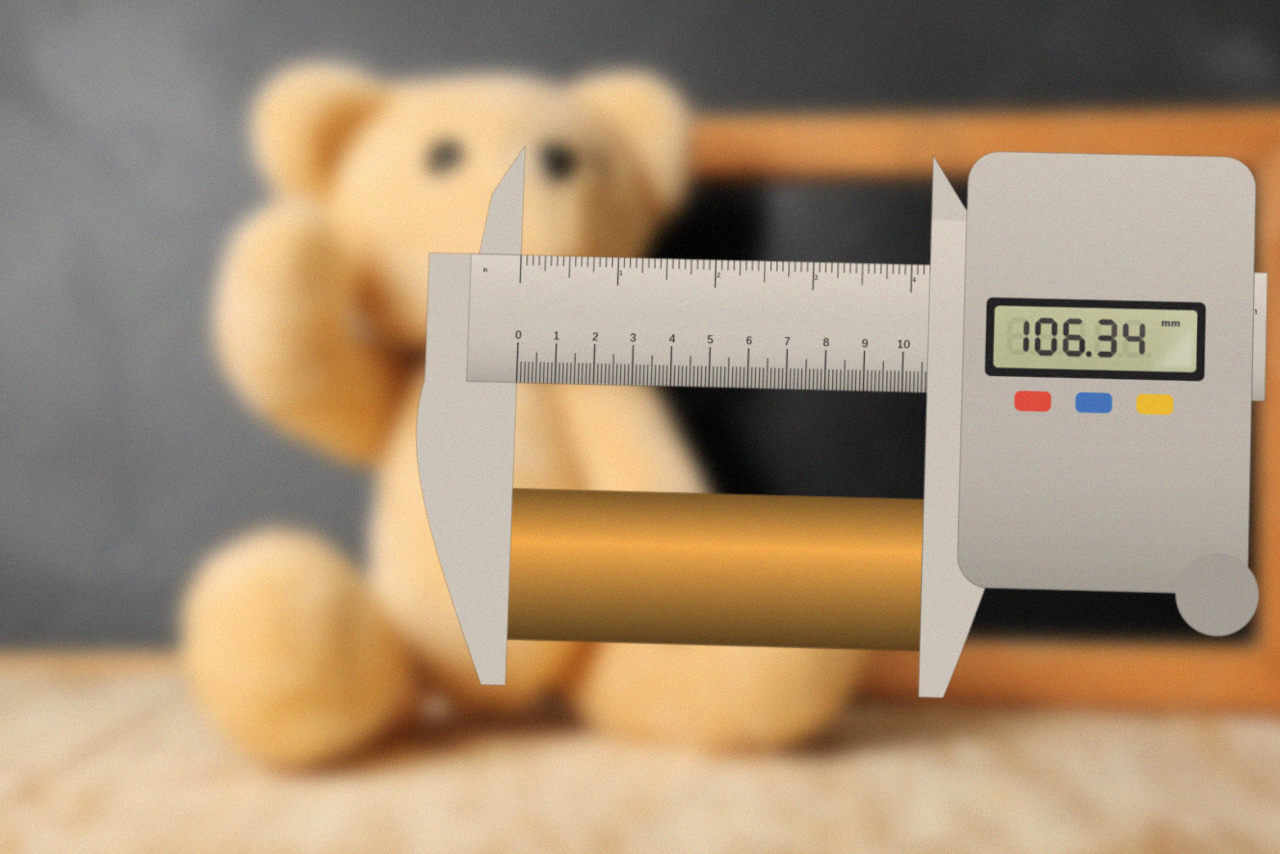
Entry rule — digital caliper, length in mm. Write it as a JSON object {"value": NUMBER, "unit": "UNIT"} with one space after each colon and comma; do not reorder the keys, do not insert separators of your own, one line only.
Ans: {"value": 106.34, "unit": "mm"}
